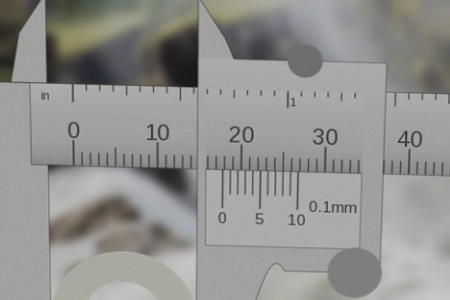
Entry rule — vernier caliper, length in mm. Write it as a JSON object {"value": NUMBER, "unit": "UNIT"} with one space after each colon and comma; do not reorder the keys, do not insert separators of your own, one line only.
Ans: {"value": 17.8, "unit": "mm"}
